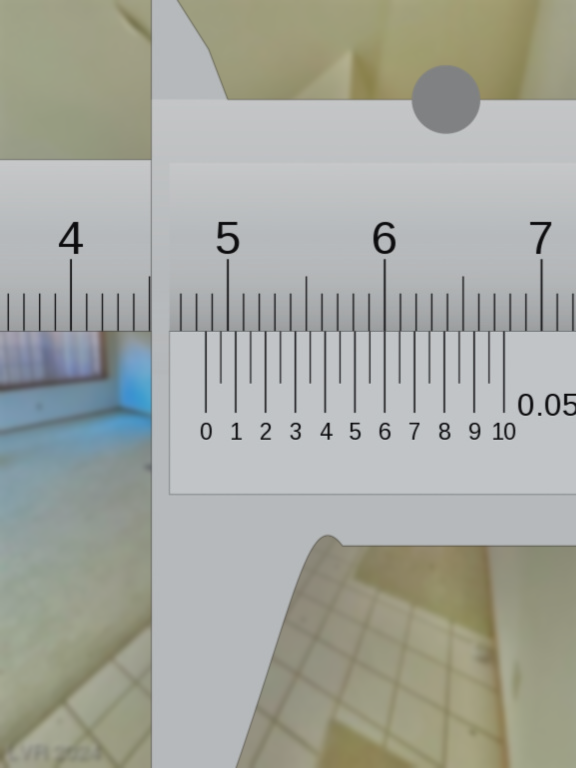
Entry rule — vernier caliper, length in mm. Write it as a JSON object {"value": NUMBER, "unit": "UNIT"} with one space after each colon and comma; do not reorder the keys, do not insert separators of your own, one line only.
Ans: {"value": 48.6, "unit": "mm"}
